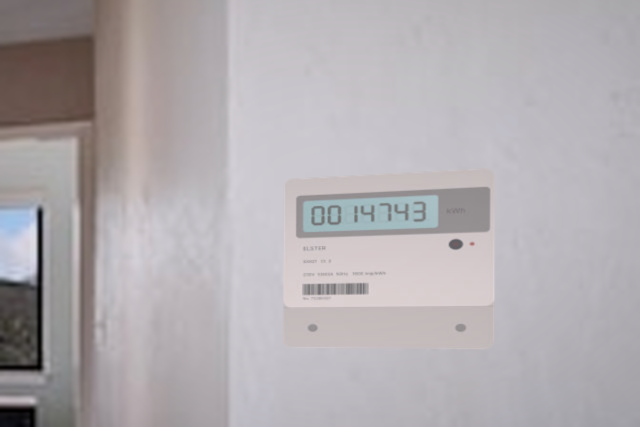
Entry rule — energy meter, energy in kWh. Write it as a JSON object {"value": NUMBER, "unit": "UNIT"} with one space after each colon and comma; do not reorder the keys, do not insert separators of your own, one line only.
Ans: {"value": 14743, "unit": "kWh"}
